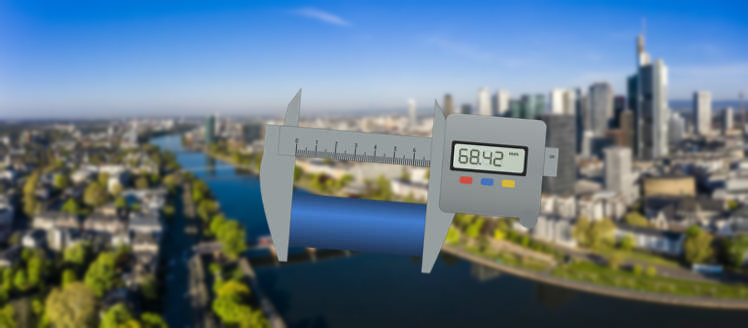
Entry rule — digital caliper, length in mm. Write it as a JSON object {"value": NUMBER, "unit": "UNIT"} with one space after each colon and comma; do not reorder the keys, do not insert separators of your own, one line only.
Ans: {"value": 68.42, "unit": "mm"}
